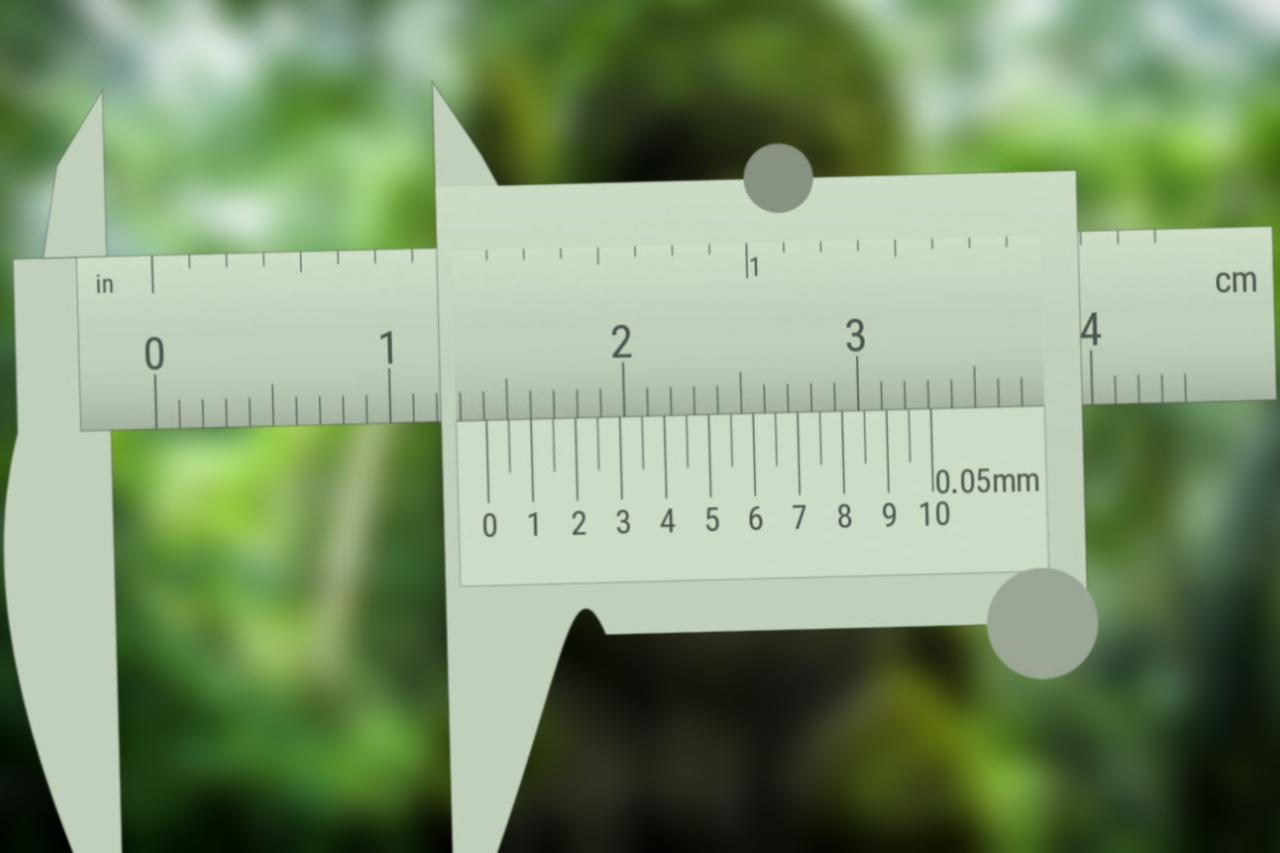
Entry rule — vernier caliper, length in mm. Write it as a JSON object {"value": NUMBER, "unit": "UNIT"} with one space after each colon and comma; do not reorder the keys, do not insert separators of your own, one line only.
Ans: {"value": 14.1, "unit": "mm"}
